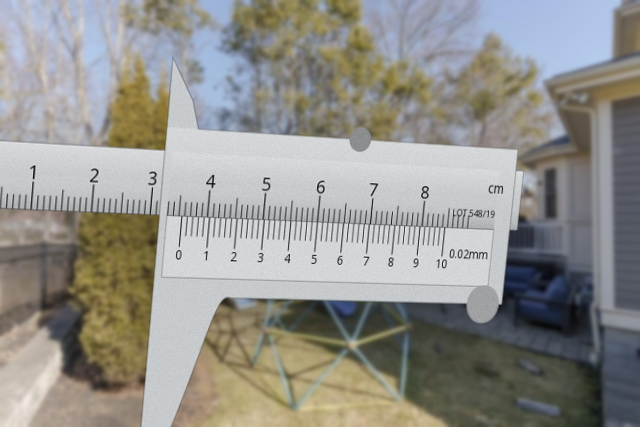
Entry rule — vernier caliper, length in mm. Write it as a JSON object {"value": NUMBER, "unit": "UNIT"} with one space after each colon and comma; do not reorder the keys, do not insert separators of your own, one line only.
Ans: {"value": 35.5, "unit": "mm"}
